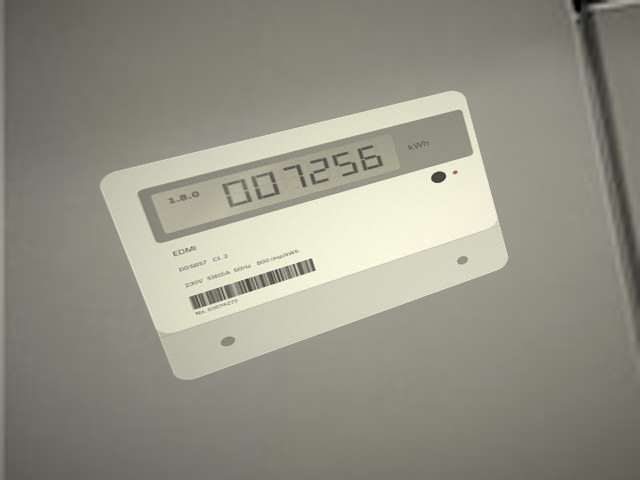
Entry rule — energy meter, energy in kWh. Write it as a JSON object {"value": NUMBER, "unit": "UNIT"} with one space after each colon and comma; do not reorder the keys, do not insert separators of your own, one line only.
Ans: {"value": 7256, "unit": "kWh"}
